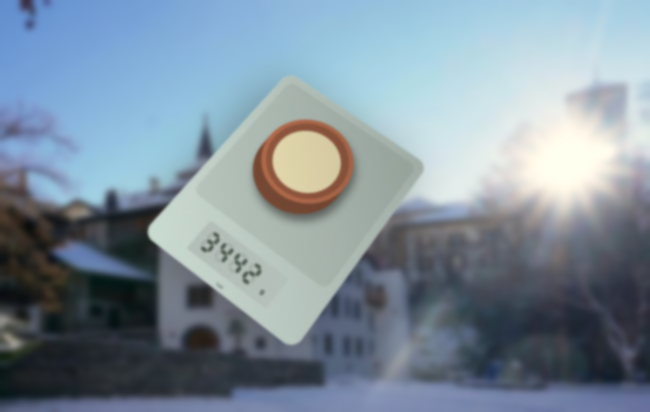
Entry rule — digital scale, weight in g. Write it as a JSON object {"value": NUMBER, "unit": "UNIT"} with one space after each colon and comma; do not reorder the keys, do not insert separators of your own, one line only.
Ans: {"value": 3442, "unit": "g"}
